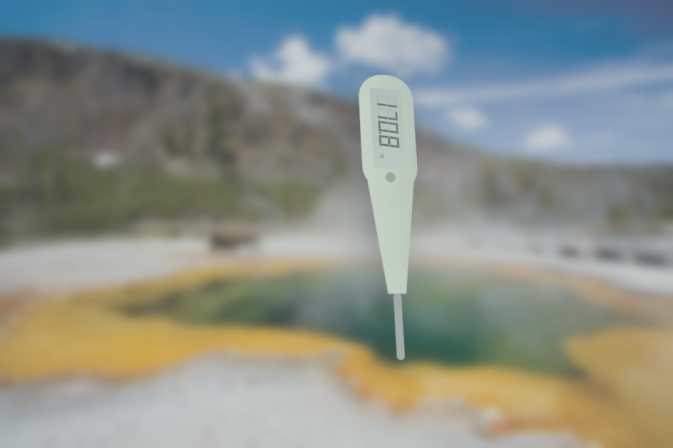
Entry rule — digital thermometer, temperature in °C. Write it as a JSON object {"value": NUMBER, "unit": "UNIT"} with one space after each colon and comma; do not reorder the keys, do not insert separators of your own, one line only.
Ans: {"value": 170.8, "unit": "°C"}
